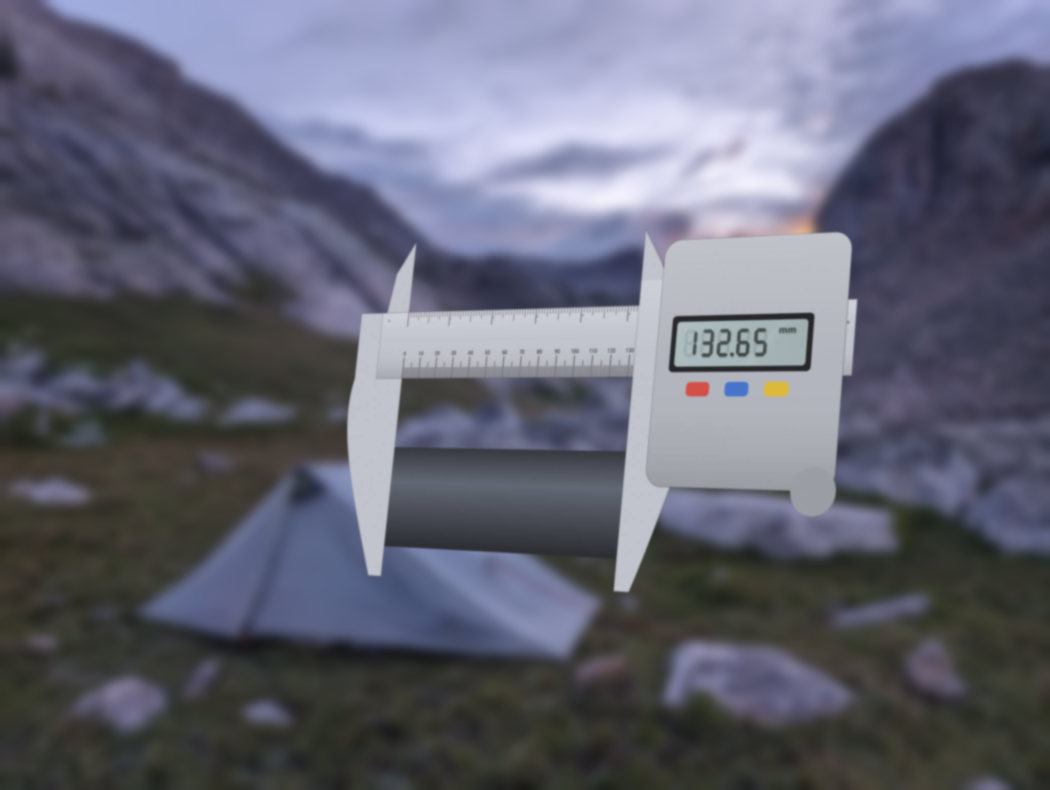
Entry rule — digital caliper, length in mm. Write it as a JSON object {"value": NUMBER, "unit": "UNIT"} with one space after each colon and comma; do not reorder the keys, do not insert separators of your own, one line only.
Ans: {"value": 132.65, "unit": "mm"}
